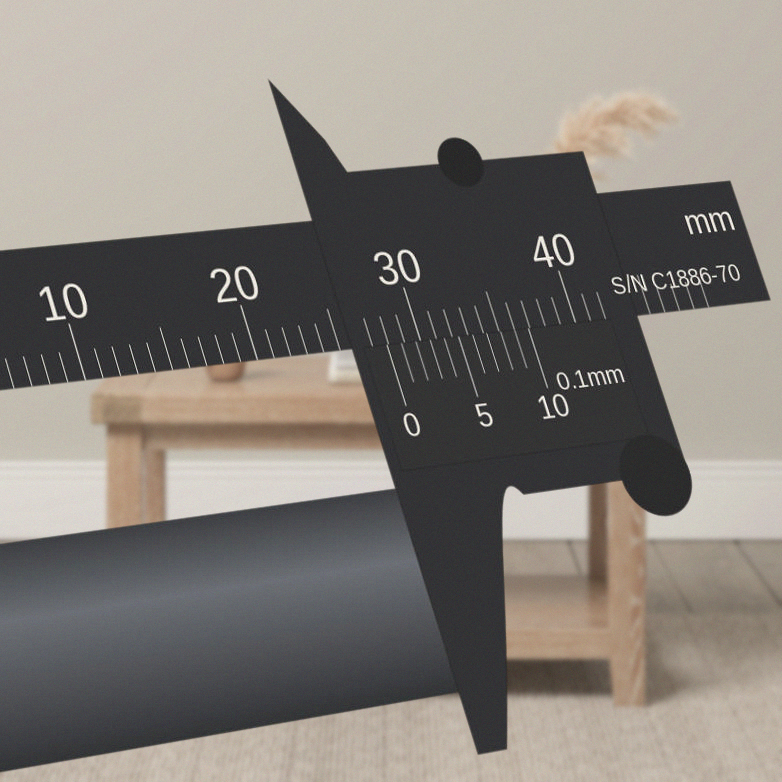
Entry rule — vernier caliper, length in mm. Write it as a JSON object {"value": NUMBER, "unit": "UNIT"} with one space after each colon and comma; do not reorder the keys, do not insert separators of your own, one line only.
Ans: {"value": 27.9, "unit": "mm"}
